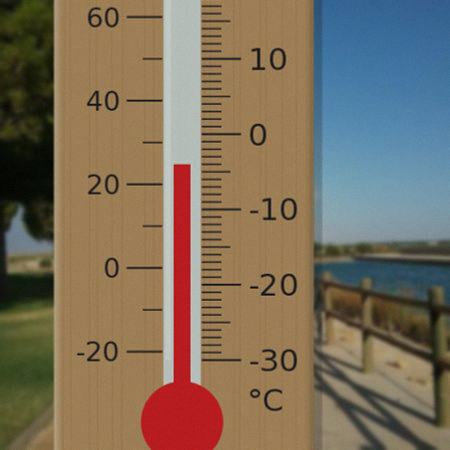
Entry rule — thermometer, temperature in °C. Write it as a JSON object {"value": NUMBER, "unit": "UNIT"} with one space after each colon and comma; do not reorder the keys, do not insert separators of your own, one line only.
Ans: {"value": -4, "unit": "°C"}
